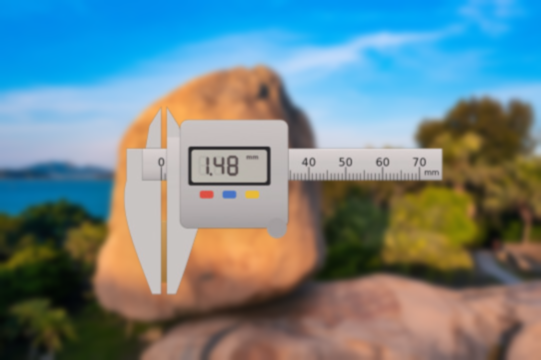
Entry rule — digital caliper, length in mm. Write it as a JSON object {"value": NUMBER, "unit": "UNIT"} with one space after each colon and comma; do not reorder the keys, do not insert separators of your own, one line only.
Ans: {"value": 1.48, "unit": "mm"}
